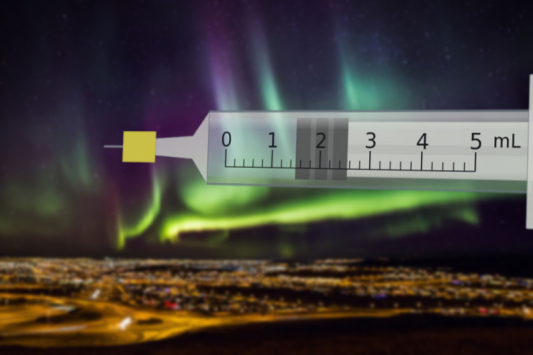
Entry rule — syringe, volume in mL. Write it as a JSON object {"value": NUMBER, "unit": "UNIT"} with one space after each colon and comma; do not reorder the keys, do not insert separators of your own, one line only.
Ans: {"value": 1.5, "unit": "mL"}
